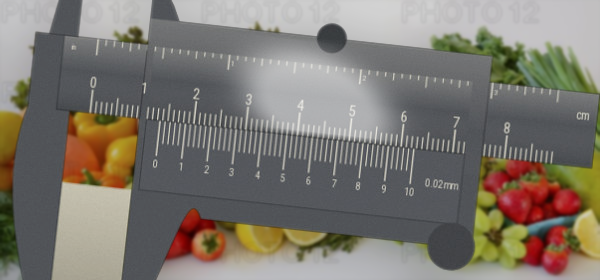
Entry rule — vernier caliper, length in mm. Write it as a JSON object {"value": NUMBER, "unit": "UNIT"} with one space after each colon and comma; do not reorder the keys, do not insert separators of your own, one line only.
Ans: {"value": 13.5, "unit": "mm"}
